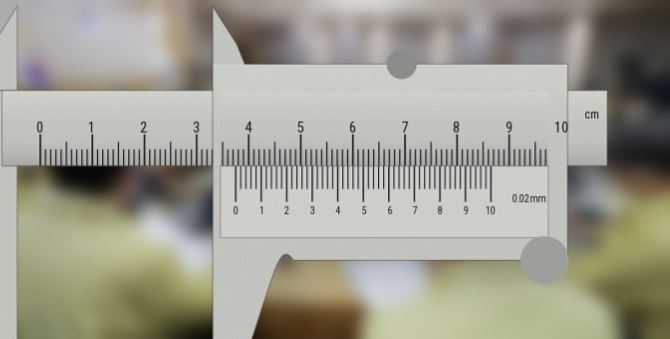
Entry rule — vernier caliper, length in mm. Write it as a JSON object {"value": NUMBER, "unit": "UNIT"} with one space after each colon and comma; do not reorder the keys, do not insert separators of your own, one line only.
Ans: {"value": 37.5, "unit": "mm"}
